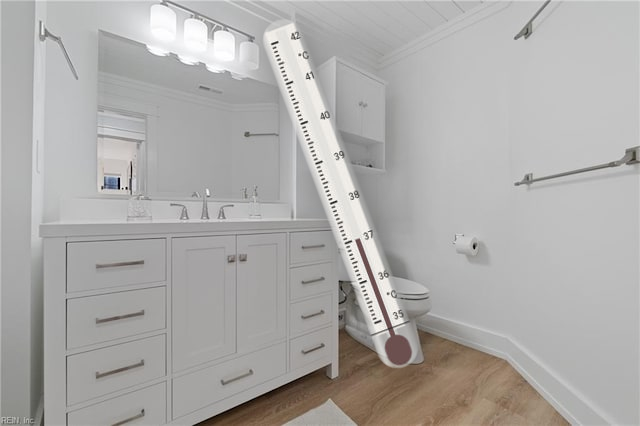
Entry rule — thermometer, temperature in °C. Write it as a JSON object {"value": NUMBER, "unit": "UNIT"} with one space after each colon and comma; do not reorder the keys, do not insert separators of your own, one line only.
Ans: {"value": 37, "unit": "°C"}
